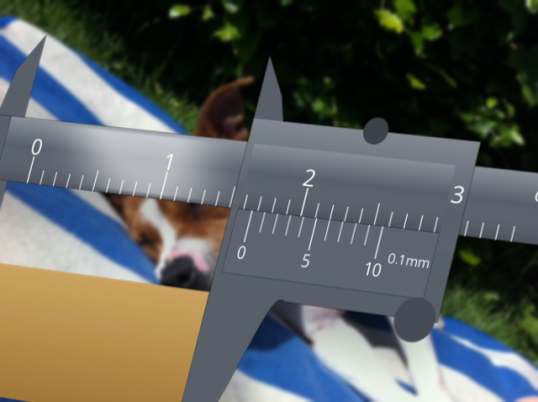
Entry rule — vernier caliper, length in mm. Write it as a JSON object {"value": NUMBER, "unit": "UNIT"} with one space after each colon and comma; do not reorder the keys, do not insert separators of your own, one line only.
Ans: {"value": 16.6, "unit": "mm"}
